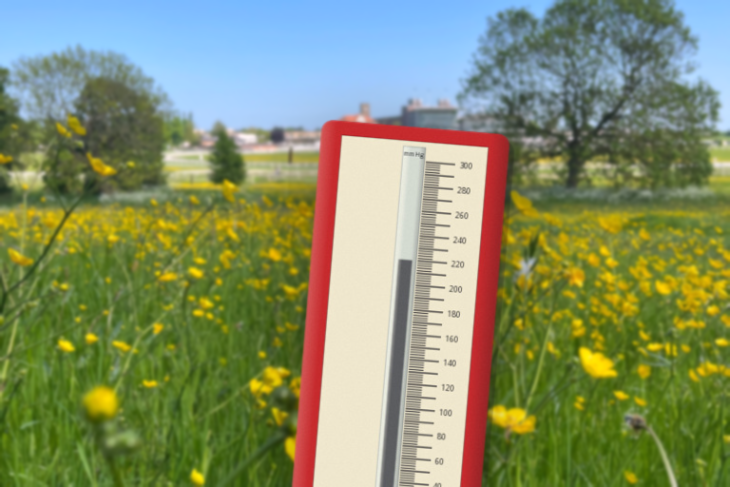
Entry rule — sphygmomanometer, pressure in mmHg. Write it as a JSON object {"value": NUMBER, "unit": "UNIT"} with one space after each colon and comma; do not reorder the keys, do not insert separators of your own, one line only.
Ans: {"value": 220, "unit": "mmHg"}
